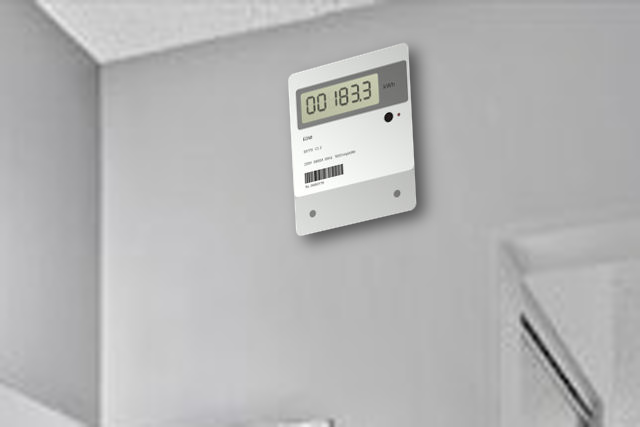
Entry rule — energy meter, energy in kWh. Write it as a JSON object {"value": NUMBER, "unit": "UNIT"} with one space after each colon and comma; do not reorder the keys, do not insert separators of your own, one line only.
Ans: {"value": 183.3, "unit": "kWh"}
